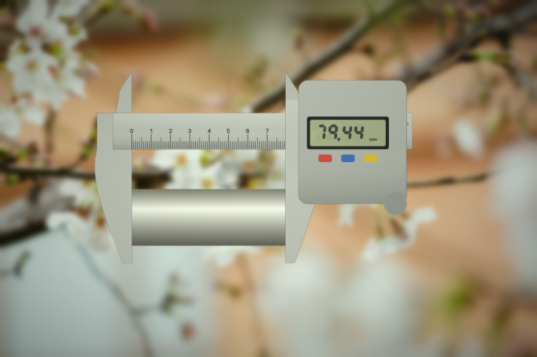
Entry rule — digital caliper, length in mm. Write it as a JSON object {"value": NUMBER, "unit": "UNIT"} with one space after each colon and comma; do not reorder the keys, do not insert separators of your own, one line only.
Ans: {"value": 79.44, "unit": "mm"}
